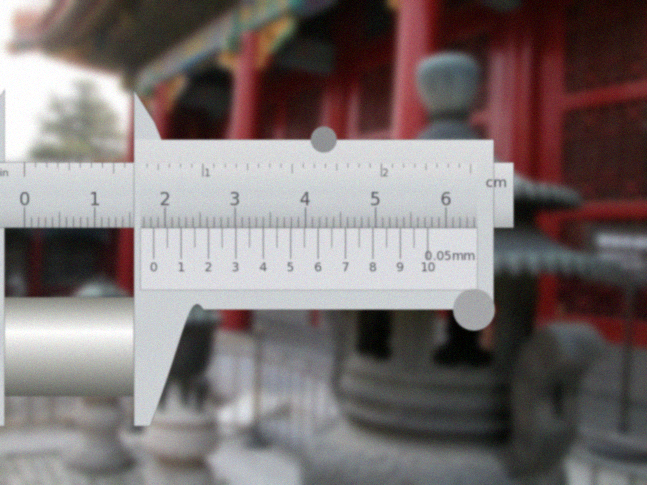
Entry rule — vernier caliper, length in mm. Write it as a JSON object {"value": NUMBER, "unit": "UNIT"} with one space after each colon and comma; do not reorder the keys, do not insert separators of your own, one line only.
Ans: {"value": 18.4, "unit": "mm"}
